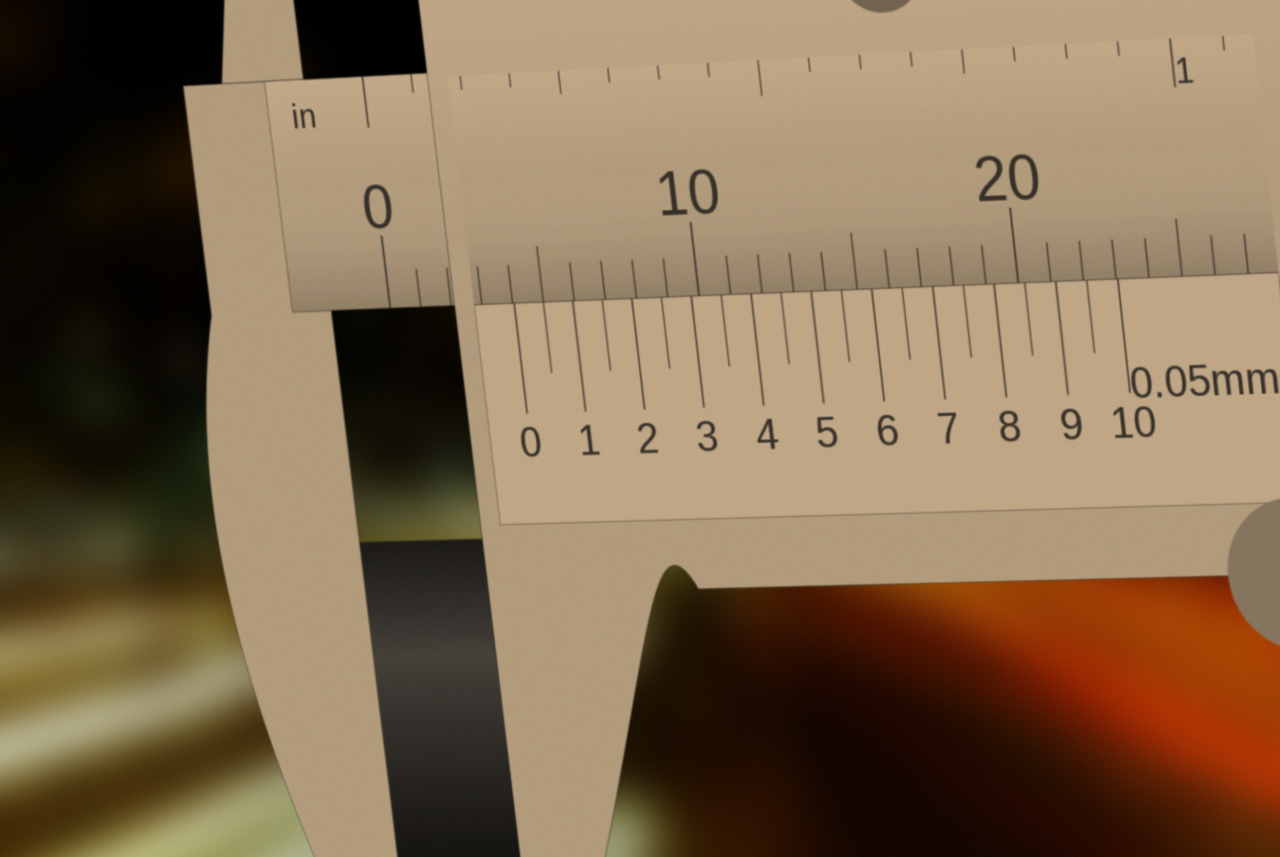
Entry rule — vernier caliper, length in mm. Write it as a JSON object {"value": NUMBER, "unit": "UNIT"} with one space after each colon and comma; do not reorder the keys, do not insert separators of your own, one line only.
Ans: {"value": 4.05, "unit": "mm"}
